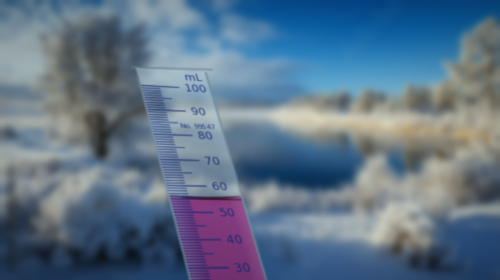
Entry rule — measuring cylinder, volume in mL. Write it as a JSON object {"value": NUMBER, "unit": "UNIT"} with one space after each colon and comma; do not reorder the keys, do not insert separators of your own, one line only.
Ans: {"value": 55, "unit": "mL"}
